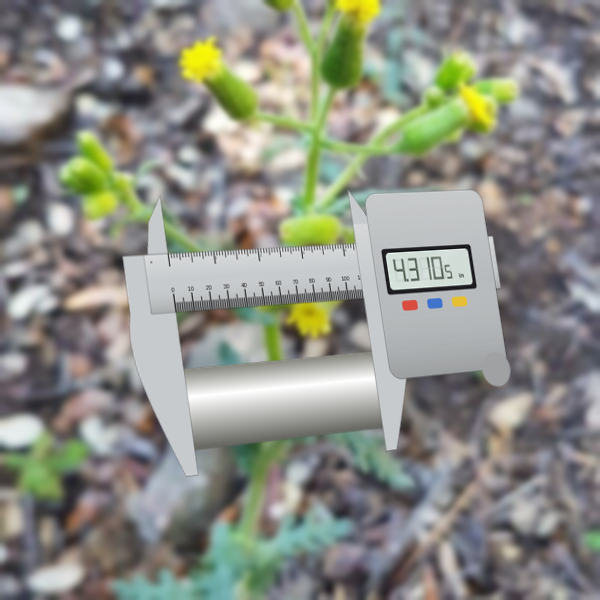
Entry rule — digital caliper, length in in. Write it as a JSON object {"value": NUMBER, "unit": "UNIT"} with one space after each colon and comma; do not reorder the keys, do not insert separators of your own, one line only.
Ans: {"value": 4.3105, "unit": "in"}
